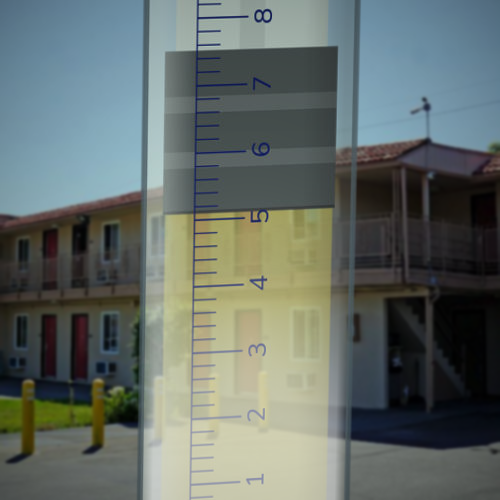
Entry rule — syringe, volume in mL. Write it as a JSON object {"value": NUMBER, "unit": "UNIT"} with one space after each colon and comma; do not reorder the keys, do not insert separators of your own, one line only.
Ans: {"value": 5.1, "unit": "mL"}
